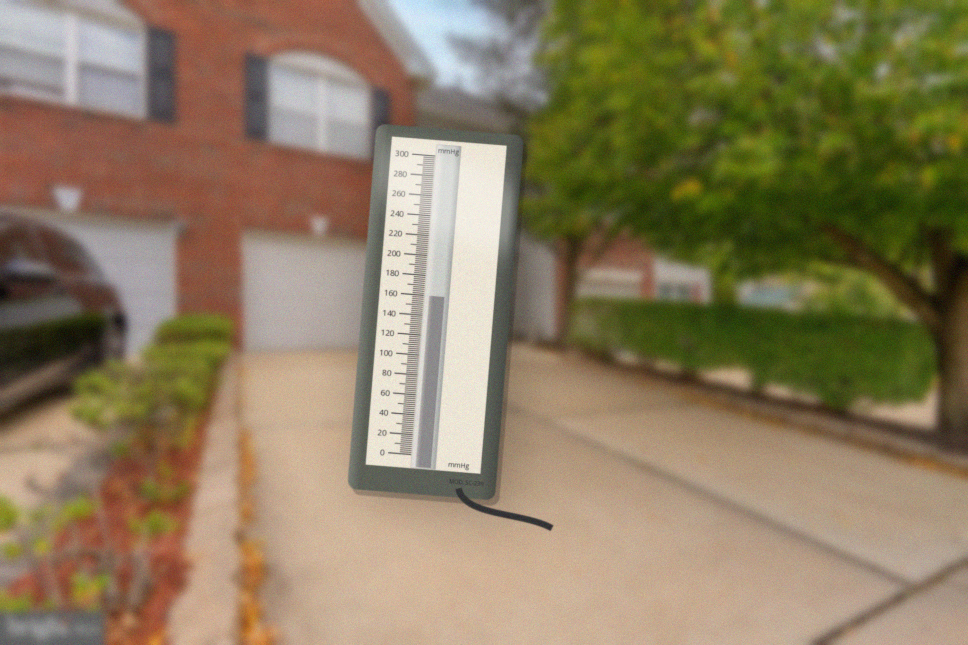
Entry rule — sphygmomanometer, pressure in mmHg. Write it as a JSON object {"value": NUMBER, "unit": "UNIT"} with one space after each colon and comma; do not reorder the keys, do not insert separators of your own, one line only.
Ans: {"value": 160, "unit": "mmHg"}
